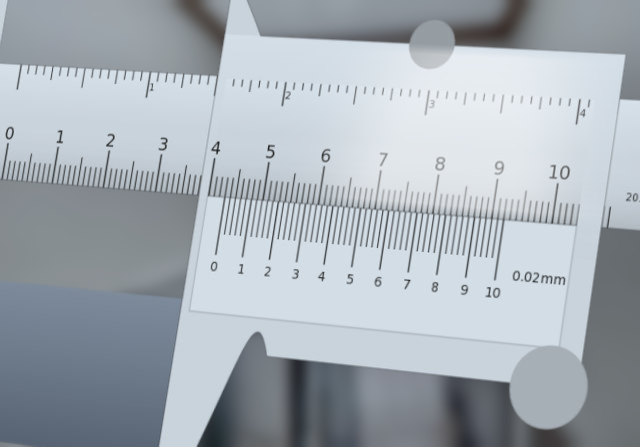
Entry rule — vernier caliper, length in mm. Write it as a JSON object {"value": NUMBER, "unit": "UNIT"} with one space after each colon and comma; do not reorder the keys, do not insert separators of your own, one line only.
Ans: {"value": 43.0, "unit": "mm"}
